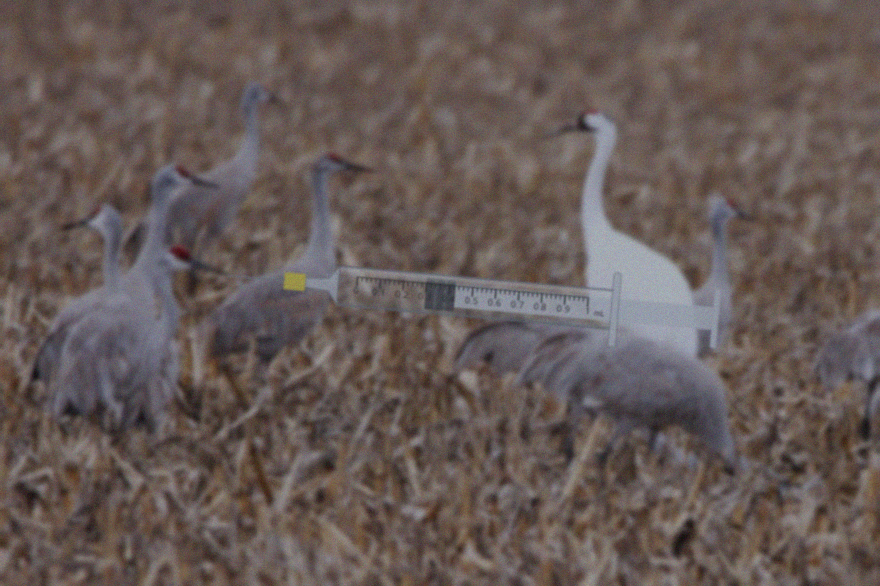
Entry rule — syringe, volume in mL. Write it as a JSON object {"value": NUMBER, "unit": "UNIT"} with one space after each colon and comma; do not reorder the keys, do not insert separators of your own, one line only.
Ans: {"value": 0.3, "unit": "mL"}
